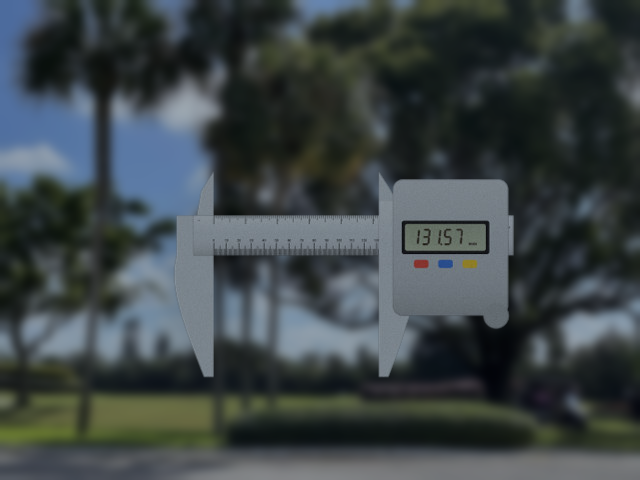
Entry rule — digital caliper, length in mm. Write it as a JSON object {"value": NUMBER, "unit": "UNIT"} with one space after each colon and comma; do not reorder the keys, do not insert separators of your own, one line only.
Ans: {"value": 131.57, "unit": "mm"}
